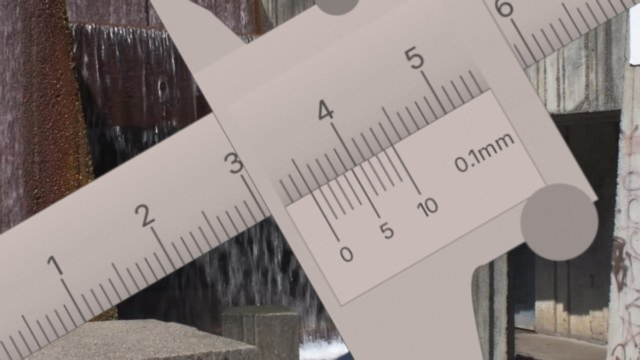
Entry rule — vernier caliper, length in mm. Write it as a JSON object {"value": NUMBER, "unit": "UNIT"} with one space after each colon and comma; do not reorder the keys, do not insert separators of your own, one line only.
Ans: {"value": 35.0, "unit": "mm"}
